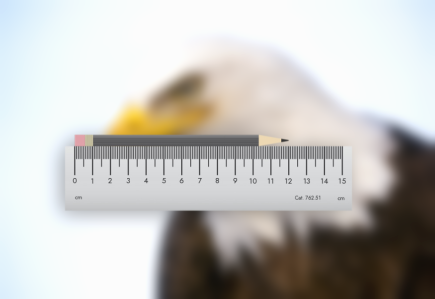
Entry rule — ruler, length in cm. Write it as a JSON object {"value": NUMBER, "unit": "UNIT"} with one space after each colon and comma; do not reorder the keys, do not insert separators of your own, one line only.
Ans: {"value": 12, "unit": "cm"}
